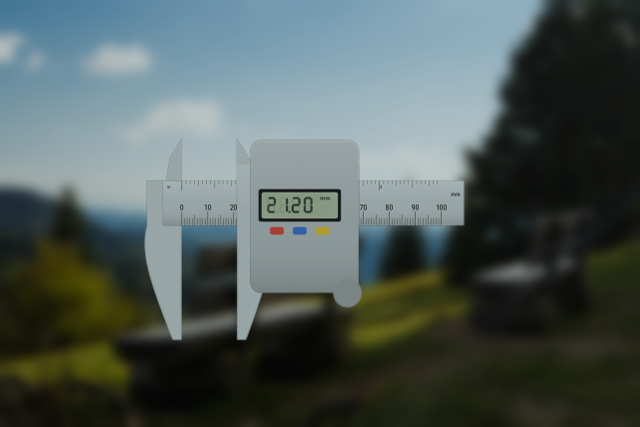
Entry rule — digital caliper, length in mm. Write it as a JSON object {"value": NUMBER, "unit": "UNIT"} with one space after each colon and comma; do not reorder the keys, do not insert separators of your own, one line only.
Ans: {"value": 21.20, "unit": "mm"}
